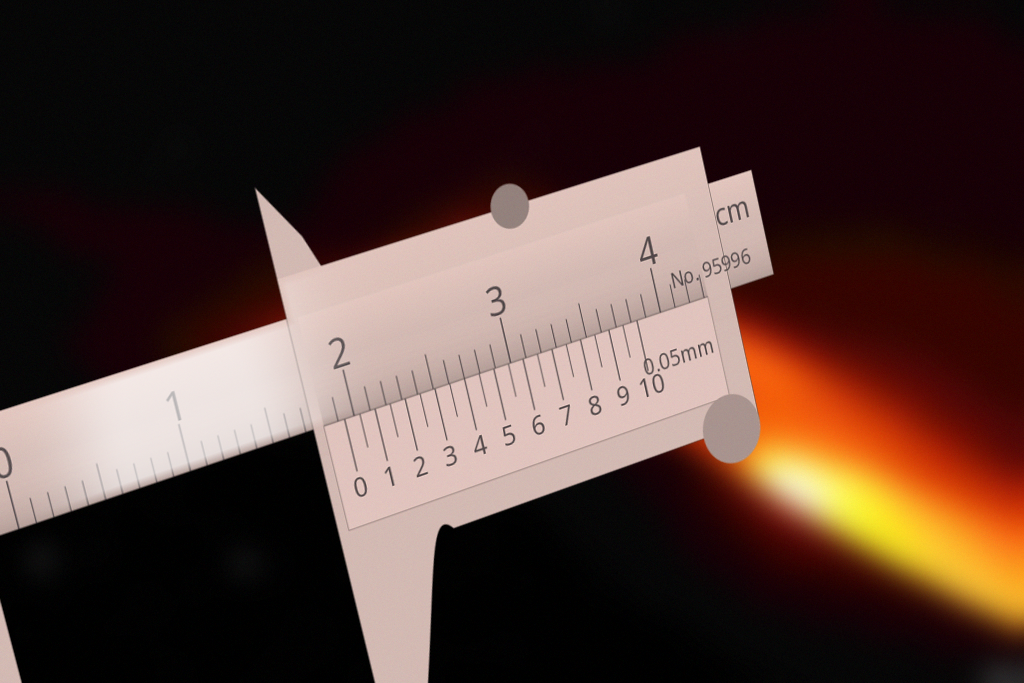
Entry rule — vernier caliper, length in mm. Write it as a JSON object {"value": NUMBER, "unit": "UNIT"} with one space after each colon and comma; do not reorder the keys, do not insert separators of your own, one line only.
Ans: {"value": 19.4, "unit": "mm"}
